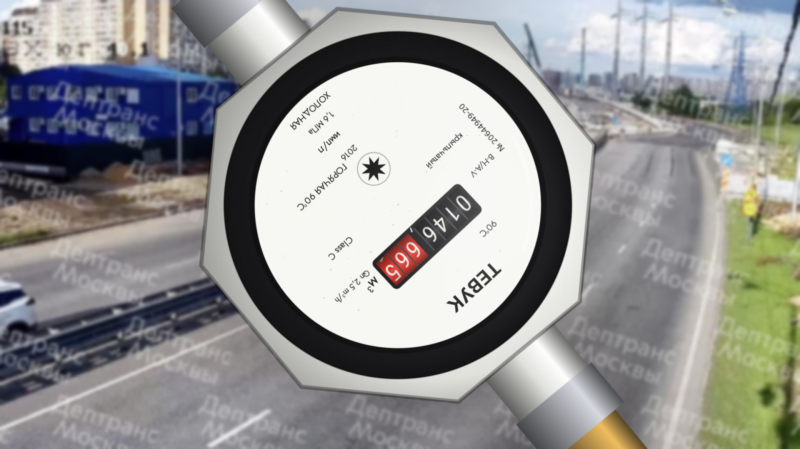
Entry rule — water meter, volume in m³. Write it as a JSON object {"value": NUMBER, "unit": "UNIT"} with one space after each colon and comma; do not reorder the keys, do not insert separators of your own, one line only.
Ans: {"value": 146.665, "unit": "m³"}
